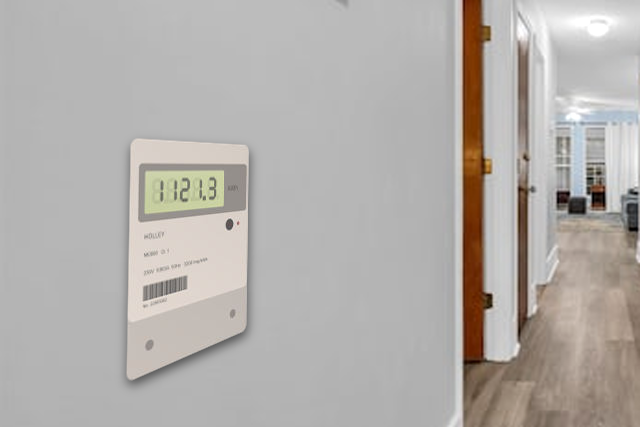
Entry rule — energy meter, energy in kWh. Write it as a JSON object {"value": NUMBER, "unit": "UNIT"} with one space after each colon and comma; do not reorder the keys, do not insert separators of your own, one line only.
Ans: {"value": 1121.3, "unit": "kWh"}
